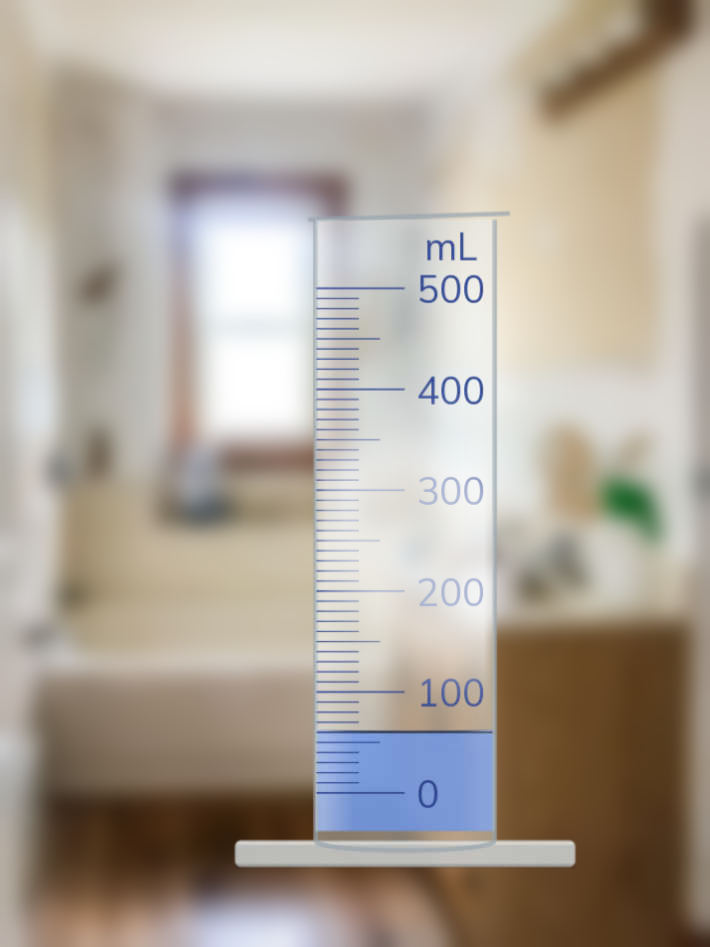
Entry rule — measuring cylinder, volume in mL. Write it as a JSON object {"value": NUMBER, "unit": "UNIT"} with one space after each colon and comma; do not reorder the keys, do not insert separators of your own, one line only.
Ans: {"value": 60, "unit": "mL"}
